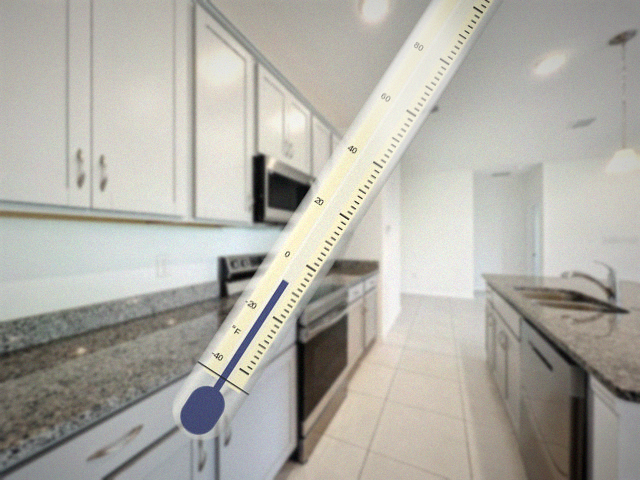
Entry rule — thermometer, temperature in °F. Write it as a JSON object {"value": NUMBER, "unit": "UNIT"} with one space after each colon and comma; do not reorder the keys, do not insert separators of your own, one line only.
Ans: {"value": -8, "unit": "°F"}
